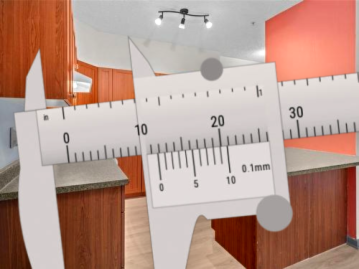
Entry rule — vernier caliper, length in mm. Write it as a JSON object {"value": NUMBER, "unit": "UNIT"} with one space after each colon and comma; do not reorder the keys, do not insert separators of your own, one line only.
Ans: {"value": 11.8, "unit": "mm"}
